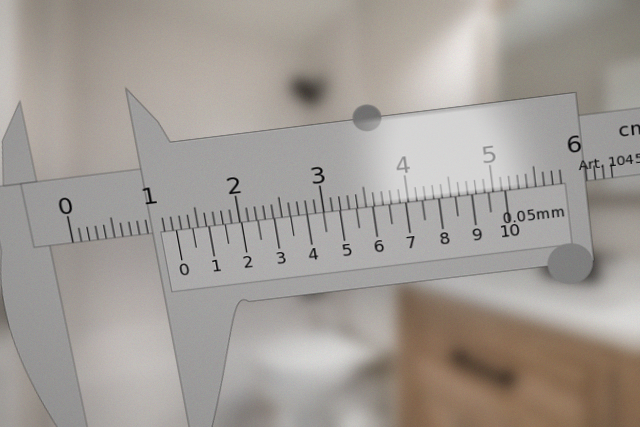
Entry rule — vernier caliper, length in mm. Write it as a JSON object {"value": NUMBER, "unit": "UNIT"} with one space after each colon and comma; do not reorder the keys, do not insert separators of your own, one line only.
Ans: {"value": 12.4, "unit": "mm"}
